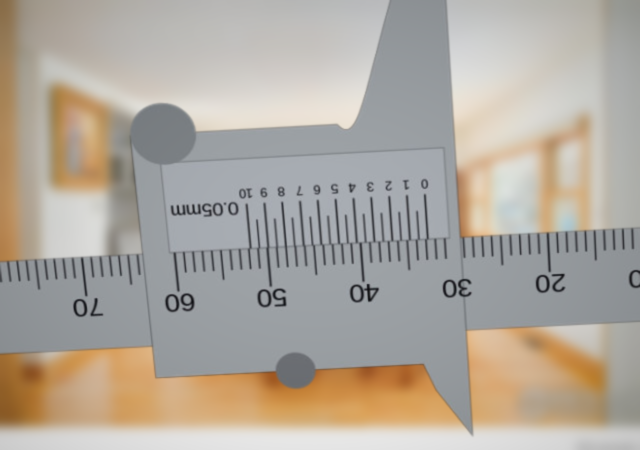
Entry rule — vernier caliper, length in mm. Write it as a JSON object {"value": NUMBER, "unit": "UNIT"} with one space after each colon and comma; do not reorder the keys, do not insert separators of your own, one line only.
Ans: {"value": 32.8, "unit": "mm"}
